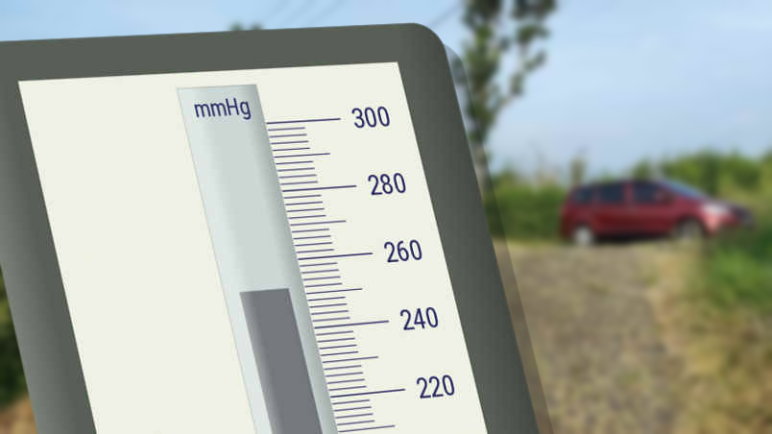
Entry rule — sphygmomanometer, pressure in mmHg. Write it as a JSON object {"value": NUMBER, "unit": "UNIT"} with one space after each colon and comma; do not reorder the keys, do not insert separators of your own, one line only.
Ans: {"value": 252, "unit": "mmHg"}
